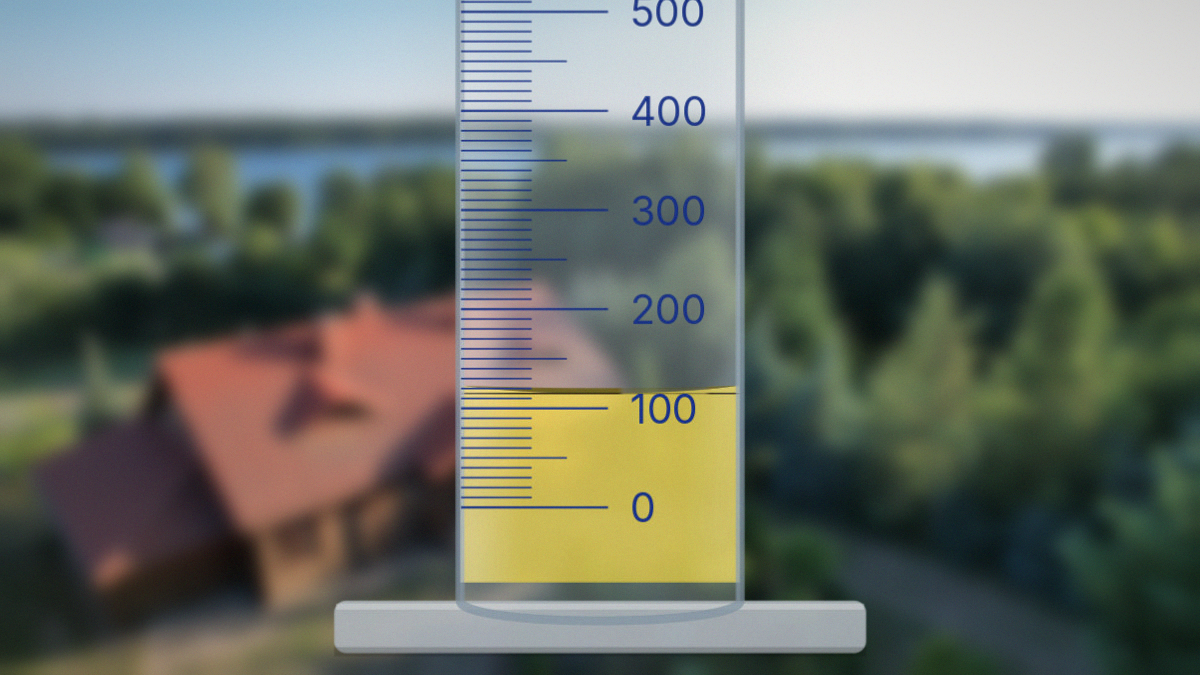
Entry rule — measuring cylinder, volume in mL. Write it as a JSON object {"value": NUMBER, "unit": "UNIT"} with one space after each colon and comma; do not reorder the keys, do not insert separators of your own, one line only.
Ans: {"value": 115, "unit": "mL"}
